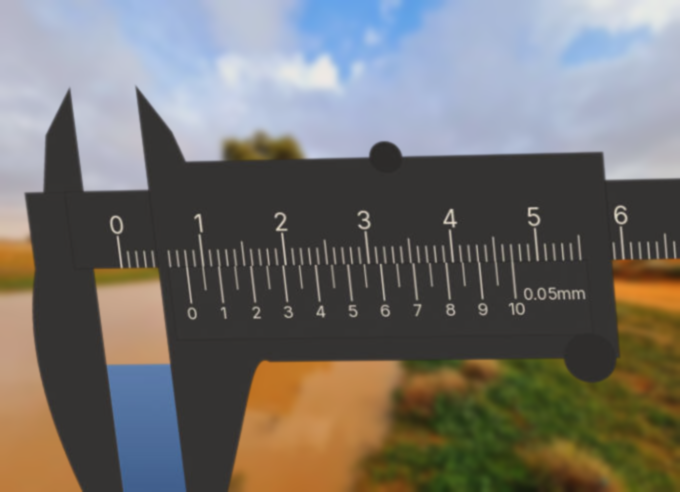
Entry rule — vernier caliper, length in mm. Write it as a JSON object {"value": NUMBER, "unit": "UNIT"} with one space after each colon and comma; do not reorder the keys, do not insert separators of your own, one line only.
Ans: {"value": 8.0, "unit": "mm"}
